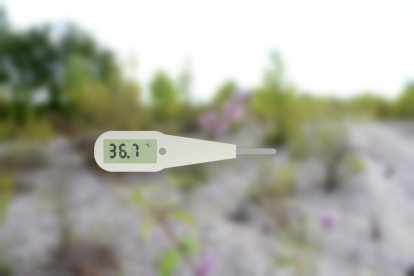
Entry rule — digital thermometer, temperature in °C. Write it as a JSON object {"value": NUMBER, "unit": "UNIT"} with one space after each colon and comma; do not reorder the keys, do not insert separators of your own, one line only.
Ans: {"value": 36.7, "unit": "°C"}
